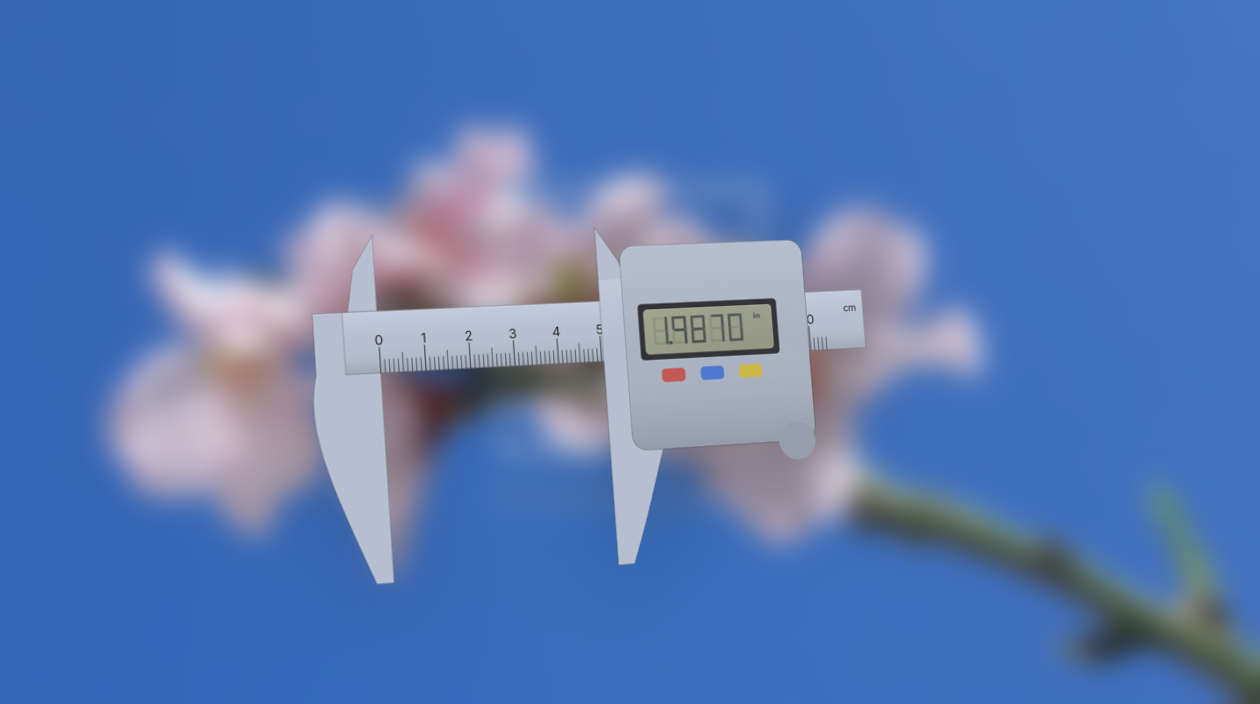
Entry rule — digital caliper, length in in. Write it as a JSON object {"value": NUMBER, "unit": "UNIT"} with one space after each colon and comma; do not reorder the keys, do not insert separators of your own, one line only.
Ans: {"value": 1.9870, "unit": "in"}
